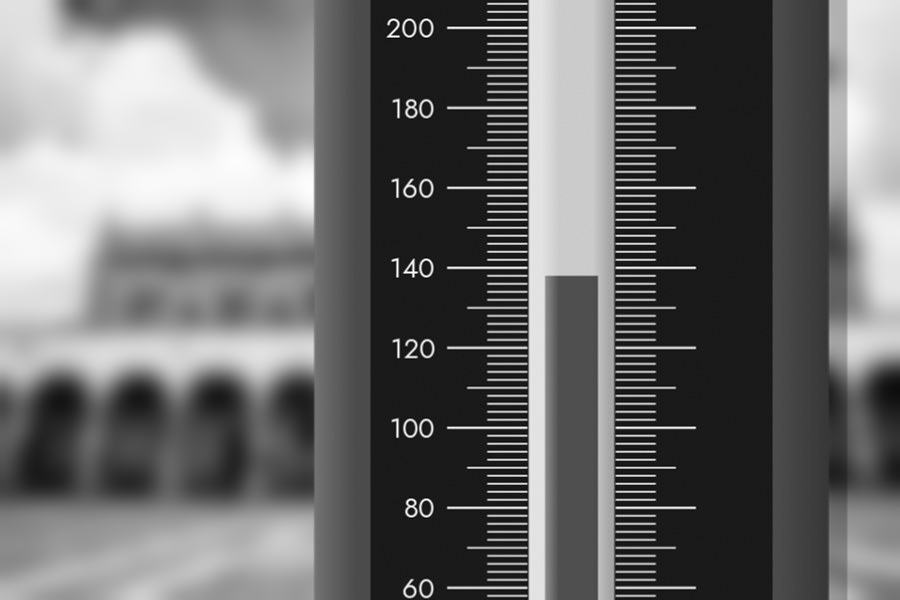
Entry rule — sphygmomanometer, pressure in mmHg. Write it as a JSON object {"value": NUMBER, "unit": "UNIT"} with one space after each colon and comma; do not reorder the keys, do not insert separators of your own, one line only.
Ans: {"value": 138, "unit": "mmHg"}
